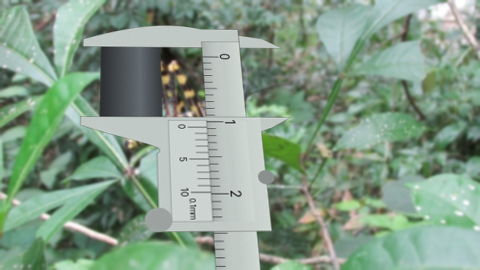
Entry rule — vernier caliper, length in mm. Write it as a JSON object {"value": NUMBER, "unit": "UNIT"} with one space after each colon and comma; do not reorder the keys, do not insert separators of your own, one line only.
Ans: {"value": 10.8, "unit": "mm"}
